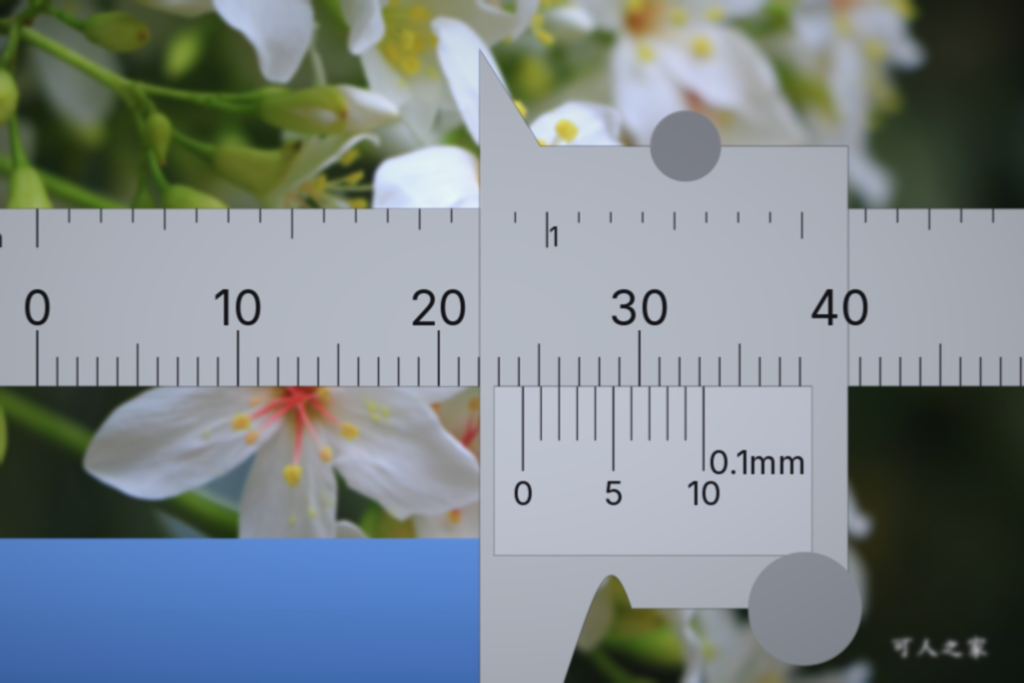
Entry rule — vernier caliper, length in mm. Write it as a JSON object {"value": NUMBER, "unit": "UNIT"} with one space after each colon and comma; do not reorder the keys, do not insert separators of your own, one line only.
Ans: {"value": 24.2, "unit": "mm"}
